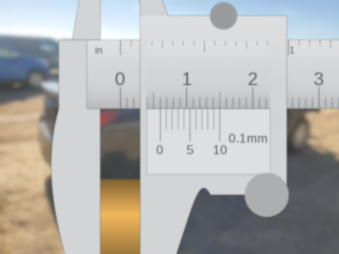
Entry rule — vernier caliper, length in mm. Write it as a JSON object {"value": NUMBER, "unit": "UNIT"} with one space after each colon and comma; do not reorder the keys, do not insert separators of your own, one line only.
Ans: {"value": 6.0, "unit": "mm"}
